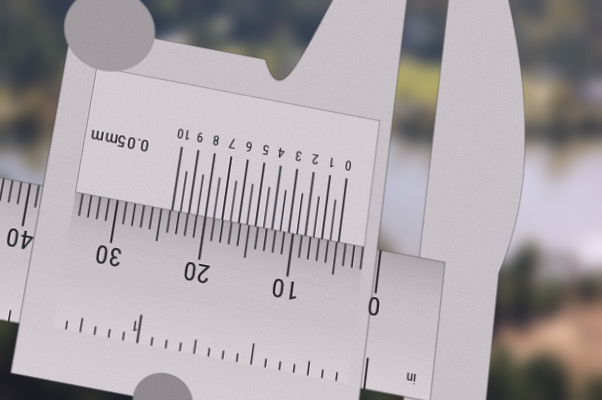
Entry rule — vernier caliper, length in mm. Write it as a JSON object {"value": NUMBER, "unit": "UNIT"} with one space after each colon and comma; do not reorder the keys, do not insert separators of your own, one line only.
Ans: {"value": 4.8, "unit": "mm"}
